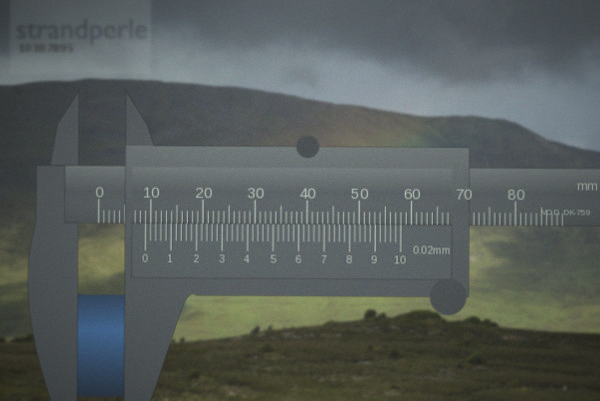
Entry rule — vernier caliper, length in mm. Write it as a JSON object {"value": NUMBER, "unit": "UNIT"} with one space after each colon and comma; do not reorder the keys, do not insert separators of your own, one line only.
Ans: {"value": 9.0, "unit": "mm"}
